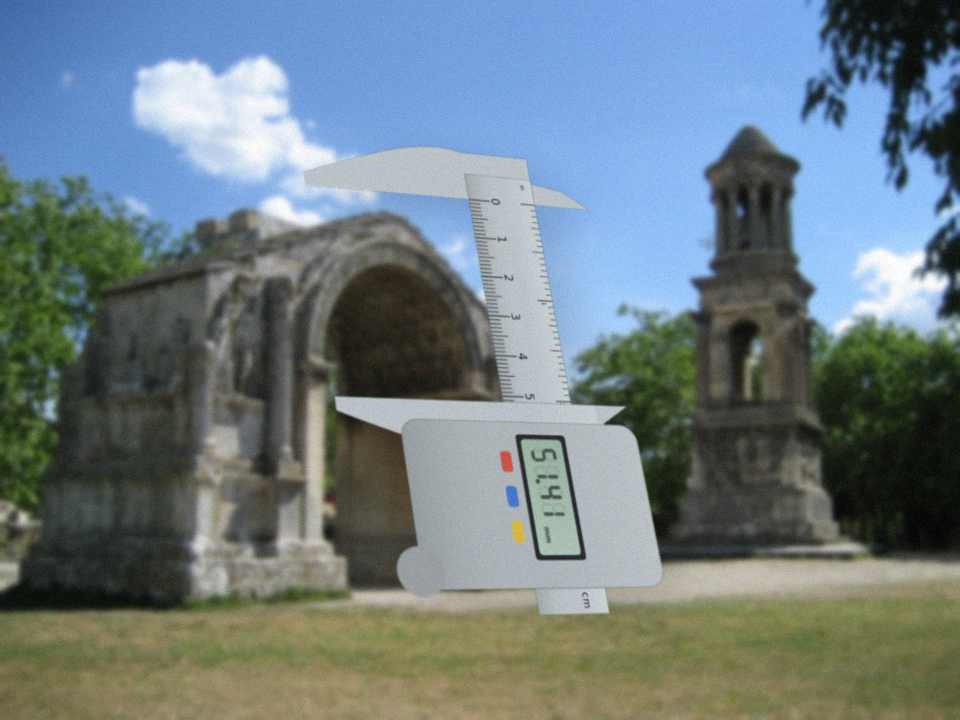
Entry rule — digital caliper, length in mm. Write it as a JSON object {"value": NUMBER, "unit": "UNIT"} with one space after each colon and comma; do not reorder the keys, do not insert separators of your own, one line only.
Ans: {"value": 51.41, "unit": "mm"}
